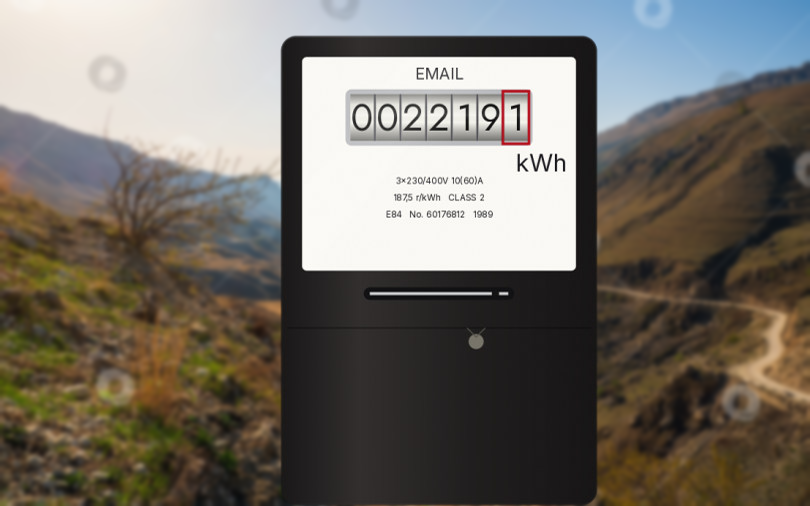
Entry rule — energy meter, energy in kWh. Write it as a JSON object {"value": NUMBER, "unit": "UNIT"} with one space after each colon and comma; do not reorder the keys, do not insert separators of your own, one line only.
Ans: {"value": 2219.1, "unit": "kWh"}
